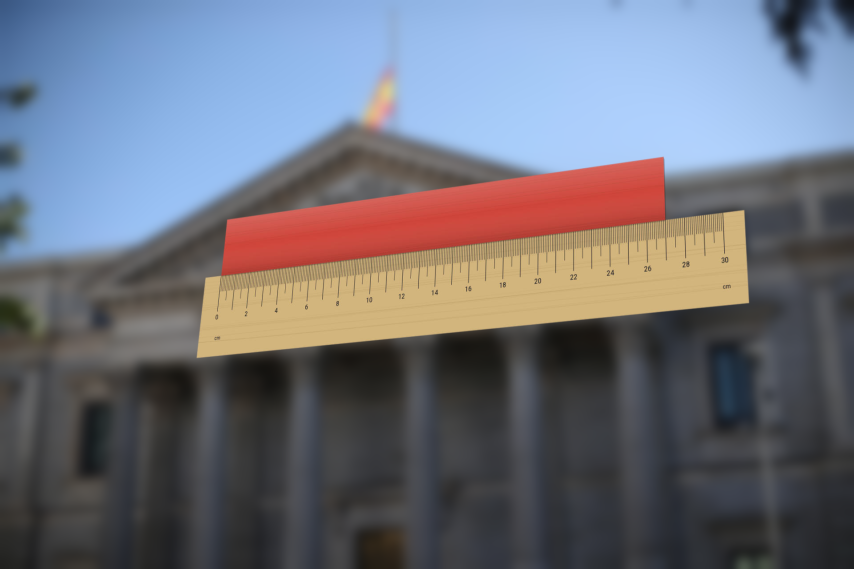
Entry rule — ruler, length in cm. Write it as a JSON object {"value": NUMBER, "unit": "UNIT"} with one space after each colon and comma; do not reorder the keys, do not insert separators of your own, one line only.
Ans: {"value": 27, "unit": "cm"}
